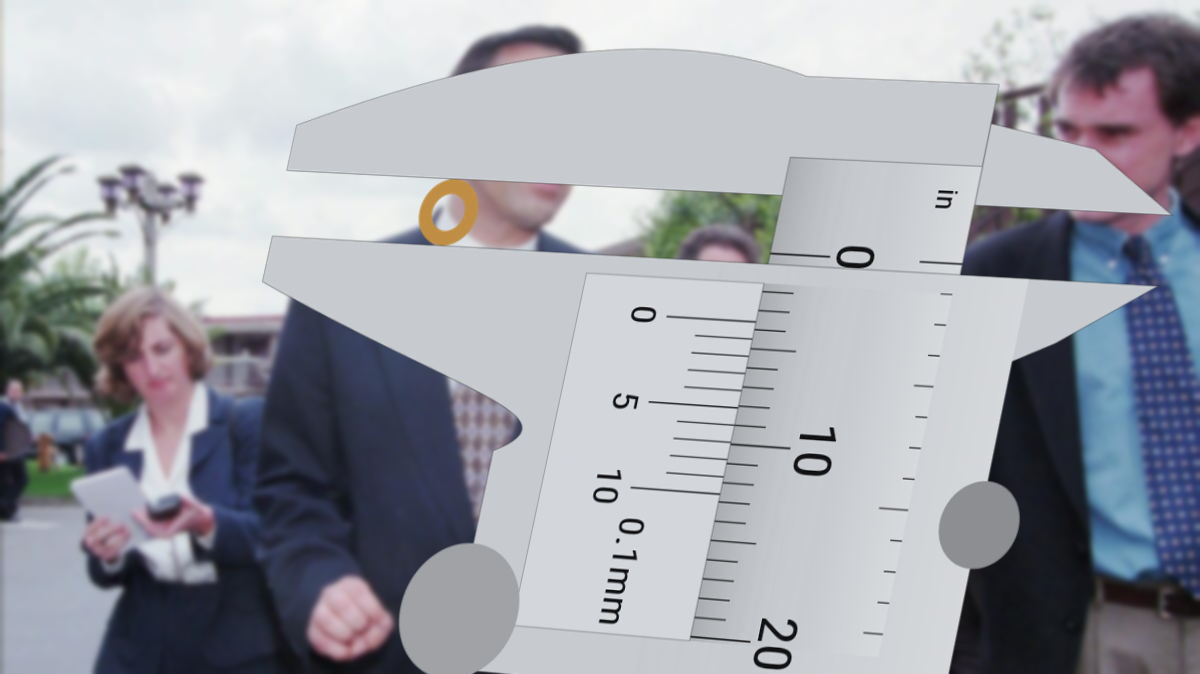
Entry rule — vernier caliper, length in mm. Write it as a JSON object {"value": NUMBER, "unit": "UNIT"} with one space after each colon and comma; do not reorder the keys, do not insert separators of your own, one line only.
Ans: {"value": 3.6, "unit": "mm"}
